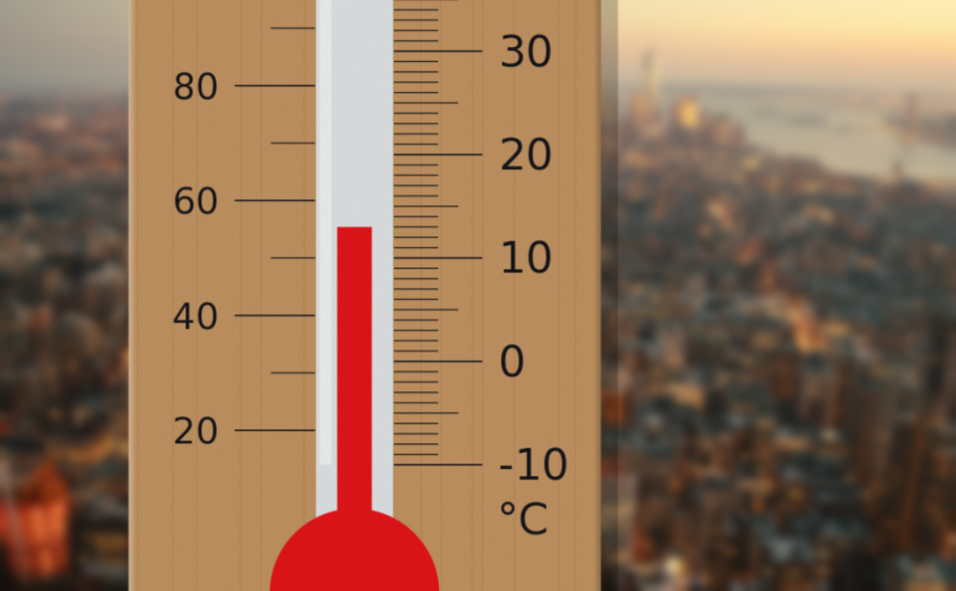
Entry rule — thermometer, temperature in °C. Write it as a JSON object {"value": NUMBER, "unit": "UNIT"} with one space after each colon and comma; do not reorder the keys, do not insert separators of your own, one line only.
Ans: {"value": 13, "unit": "°C"}
